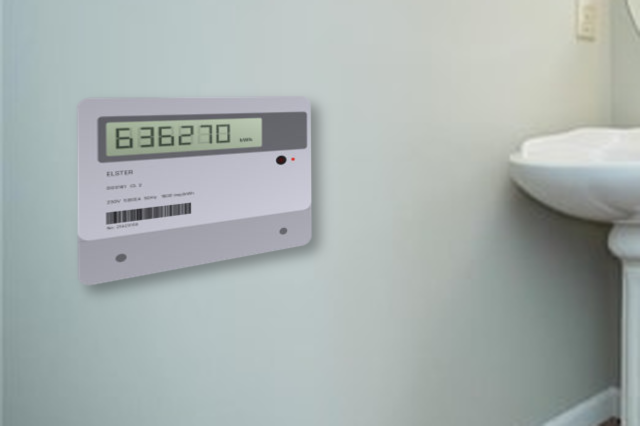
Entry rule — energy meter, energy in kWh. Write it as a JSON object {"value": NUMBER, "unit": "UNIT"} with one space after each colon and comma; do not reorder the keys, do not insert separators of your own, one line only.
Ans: {"value": 636270, "unit": "kWh"}
